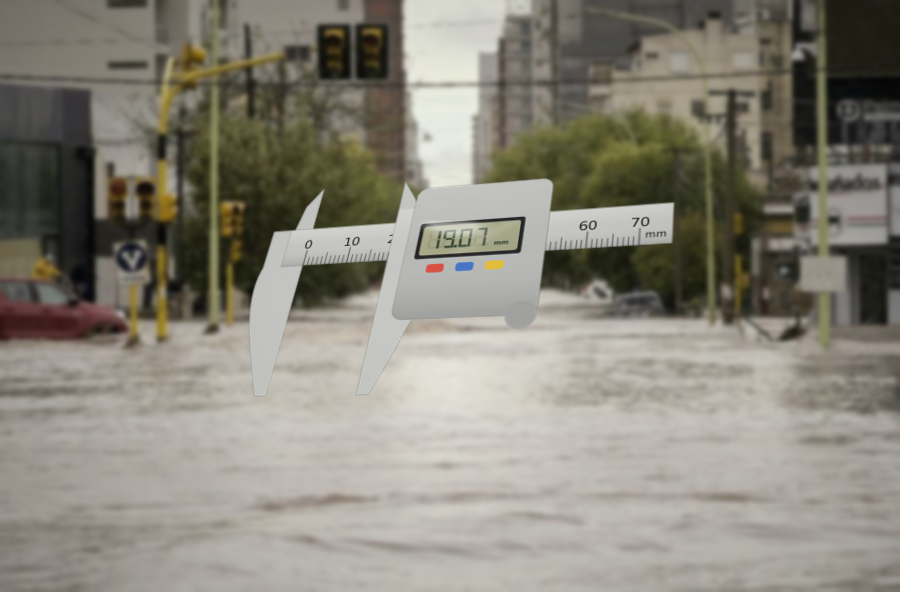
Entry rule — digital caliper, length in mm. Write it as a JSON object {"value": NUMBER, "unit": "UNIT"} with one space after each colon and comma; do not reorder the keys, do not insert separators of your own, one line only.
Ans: {"value": 19.07, "unit": "mm"}
